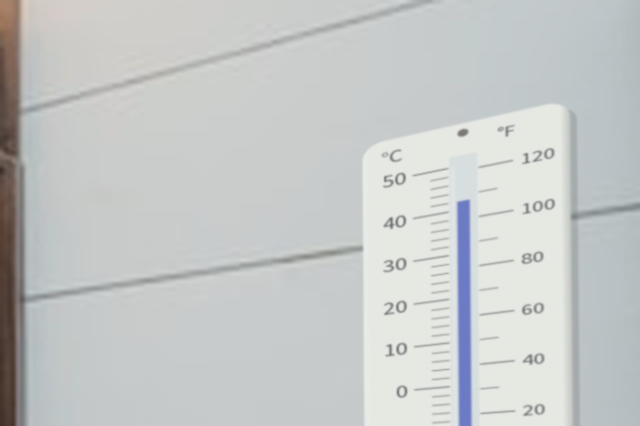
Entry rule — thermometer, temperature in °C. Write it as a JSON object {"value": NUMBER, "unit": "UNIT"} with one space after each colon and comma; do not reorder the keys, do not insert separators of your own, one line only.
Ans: {"value": 42, "unit": "°C"}
